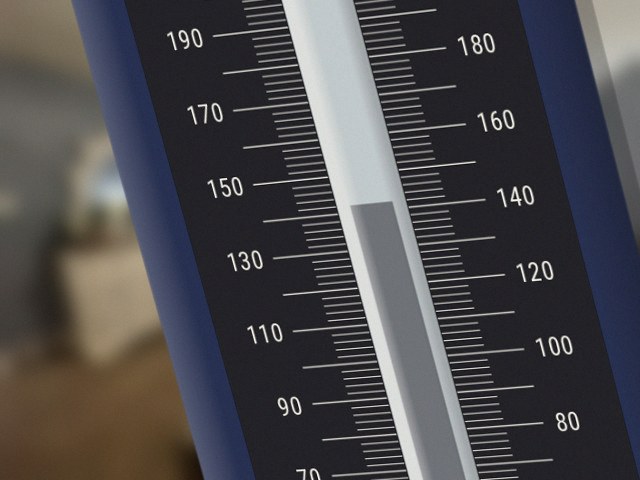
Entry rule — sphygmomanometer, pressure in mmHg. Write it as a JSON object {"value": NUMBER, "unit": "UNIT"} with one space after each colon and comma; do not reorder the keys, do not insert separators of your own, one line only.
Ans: {"value": 142, "unit": "mmHg"}
